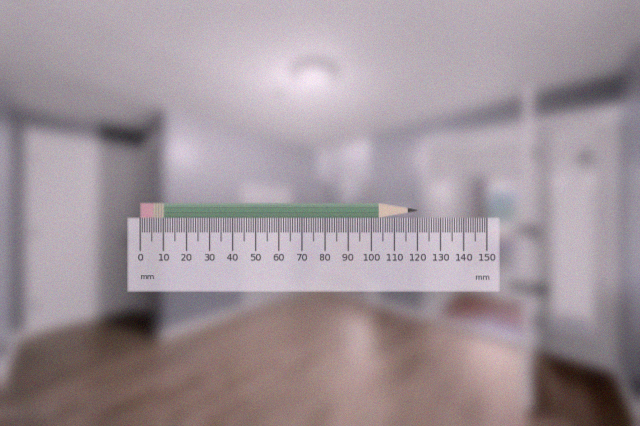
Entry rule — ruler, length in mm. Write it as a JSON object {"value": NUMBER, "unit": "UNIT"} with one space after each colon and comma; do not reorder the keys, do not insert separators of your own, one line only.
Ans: {"value": 120, "unit": "mm"}
